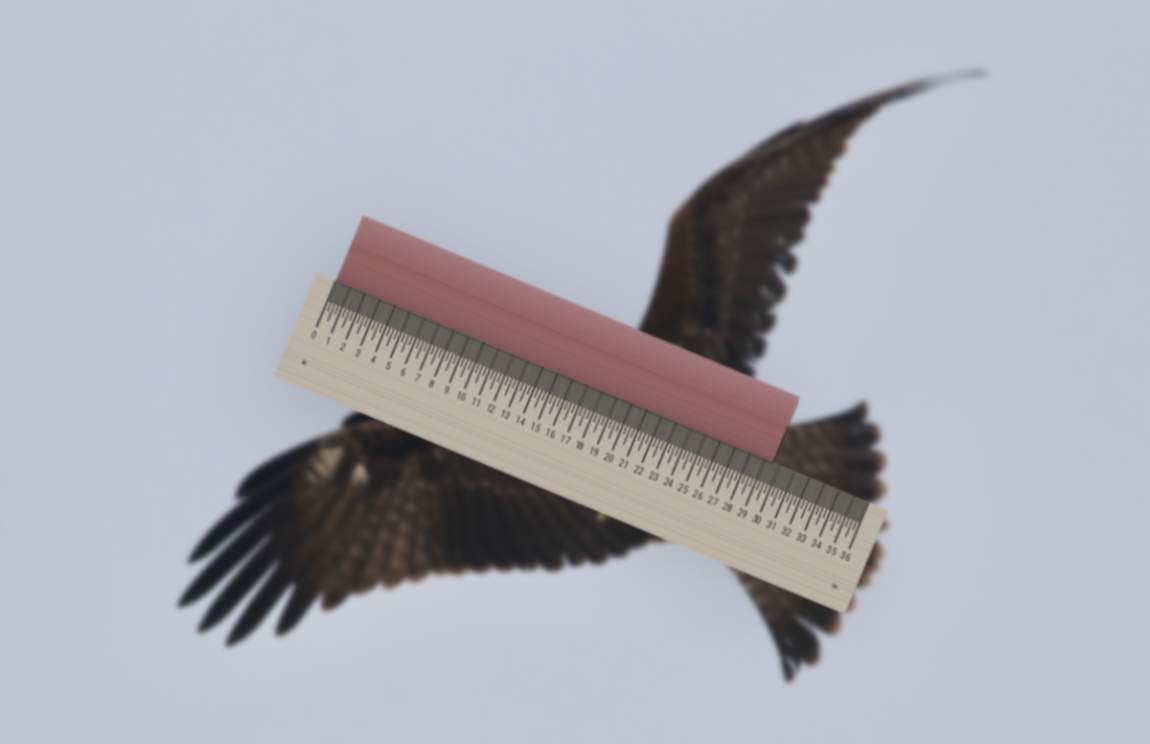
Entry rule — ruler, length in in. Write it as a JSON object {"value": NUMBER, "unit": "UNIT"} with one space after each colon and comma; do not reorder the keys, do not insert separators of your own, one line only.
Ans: {"value": 29.5, "unit": "in"}
